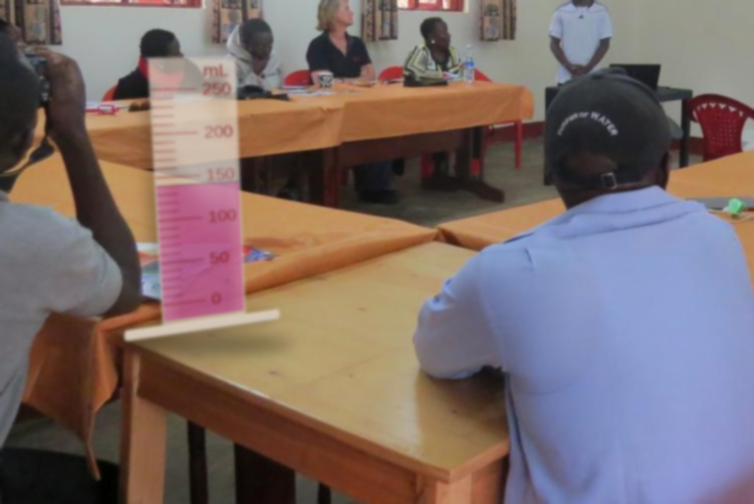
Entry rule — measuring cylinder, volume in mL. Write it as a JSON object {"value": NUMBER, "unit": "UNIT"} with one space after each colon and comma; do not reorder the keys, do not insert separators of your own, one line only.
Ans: {"value": 140, "unit": "mL"}
